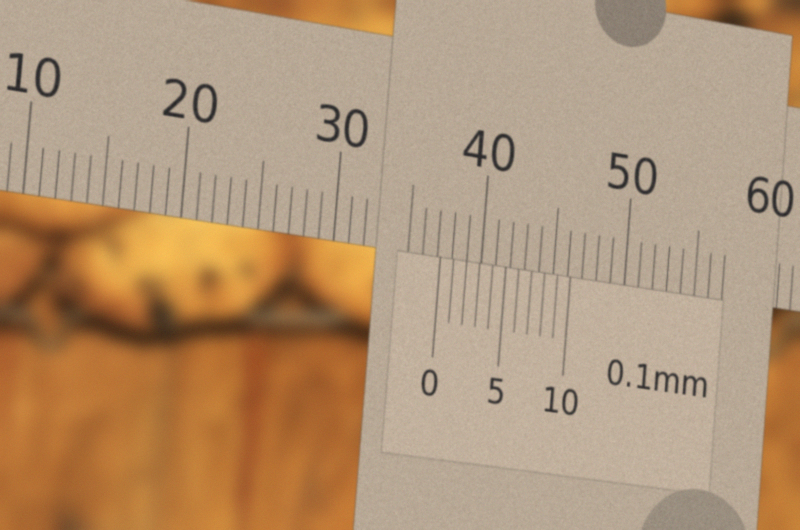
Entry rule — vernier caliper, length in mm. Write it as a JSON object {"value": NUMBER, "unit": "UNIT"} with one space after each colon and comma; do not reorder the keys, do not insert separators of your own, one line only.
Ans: {"value": 37.2, "unit": "mm"}
